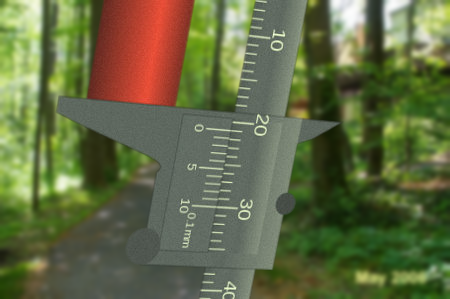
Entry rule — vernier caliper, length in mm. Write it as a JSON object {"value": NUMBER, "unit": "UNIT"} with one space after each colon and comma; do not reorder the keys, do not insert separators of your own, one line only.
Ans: {"value": 21.0, "unit": "mm"}
